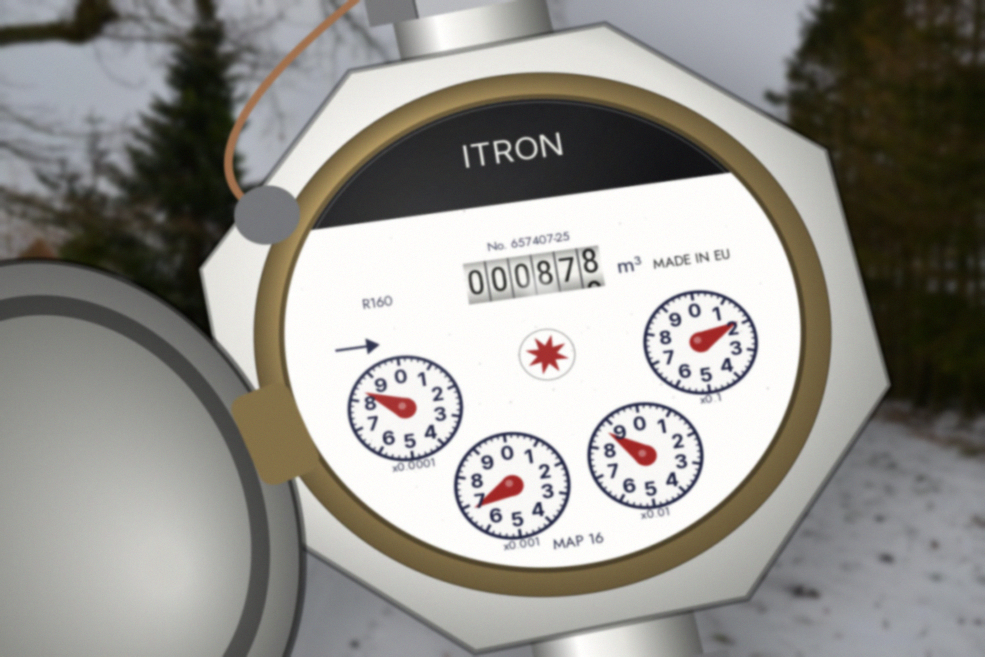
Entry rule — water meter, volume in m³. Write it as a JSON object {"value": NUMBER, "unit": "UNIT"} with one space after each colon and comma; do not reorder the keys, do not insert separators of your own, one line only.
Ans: {"value": 878.1868, "unit": "m³"}
